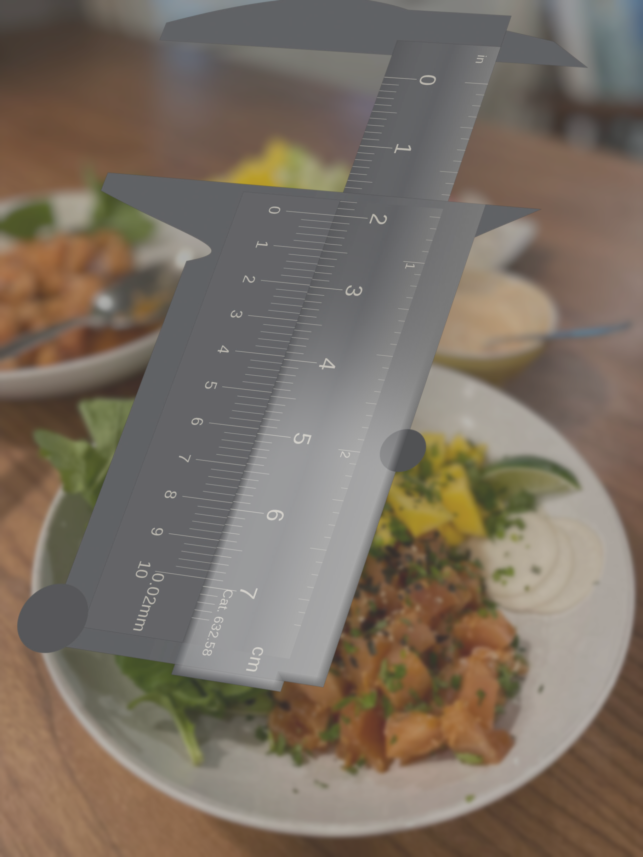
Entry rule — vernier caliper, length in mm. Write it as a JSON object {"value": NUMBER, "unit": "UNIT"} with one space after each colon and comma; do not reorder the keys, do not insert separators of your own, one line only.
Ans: {"value": 20.0, "unit": "mm"}
